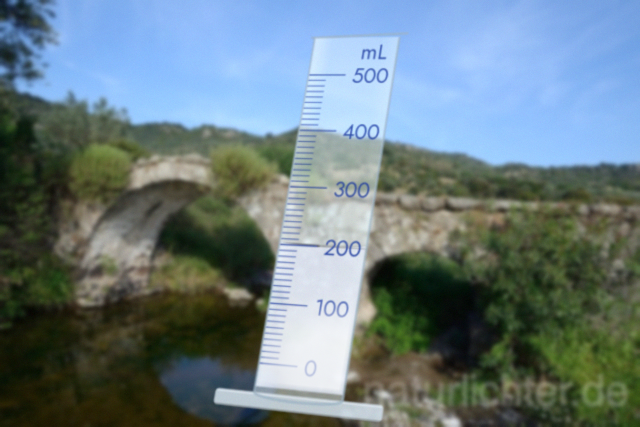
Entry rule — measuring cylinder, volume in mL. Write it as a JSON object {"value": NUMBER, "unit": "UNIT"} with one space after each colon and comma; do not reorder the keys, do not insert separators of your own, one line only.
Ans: {"value": 200, "unit": "mL"}
